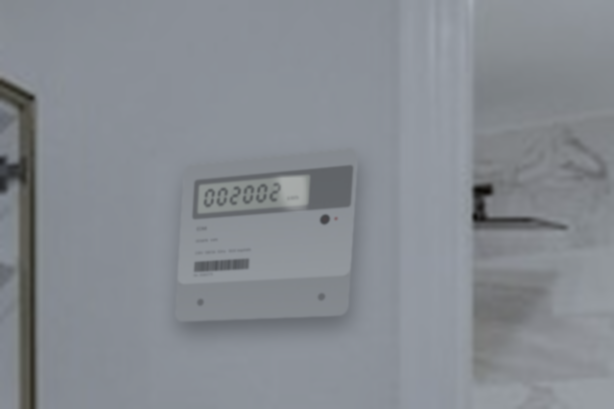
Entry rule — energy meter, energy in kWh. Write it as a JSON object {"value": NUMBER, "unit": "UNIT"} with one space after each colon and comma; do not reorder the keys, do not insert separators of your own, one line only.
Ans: {"value": 2002, "unit": "kWh"}
